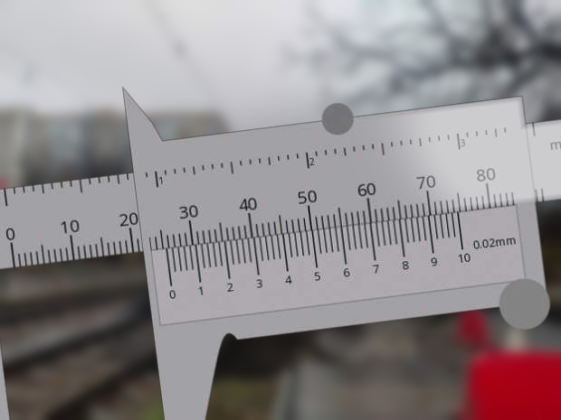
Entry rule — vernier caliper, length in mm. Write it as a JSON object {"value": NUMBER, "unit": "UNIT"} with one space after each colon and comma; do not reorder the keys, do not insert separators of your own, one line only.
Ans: {"value": 25.6, "unit": "mm"}
